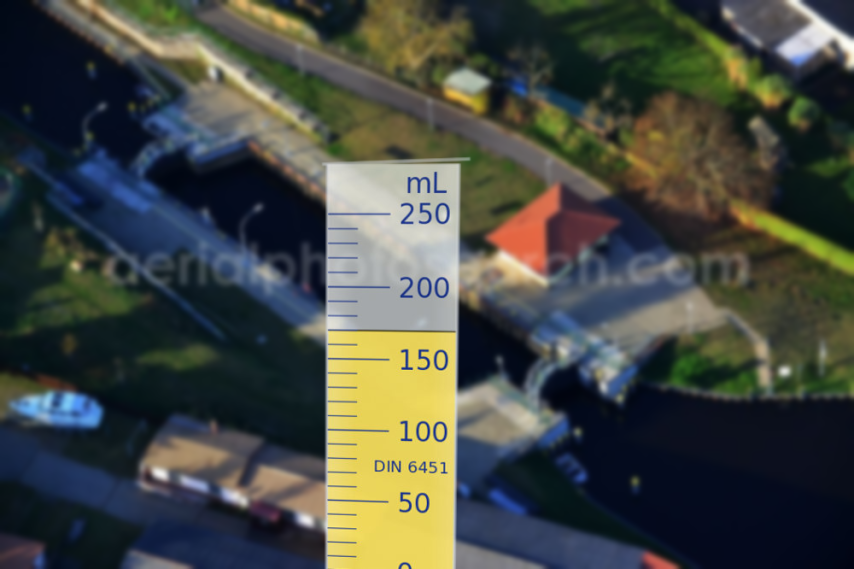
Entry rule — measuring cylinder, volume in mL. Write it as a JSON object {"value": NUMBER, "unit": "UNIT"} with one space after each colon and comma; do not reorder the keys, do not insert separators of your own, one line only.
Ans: {"value": 170, "unit": "mL"}
